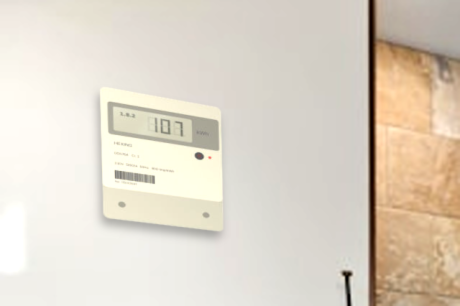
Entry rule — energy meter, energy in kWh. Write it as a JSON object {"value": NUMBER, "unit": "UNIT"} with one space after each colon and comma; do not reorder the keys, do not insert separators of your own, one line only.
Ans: {"value": 107, "unit": "kWh"}
